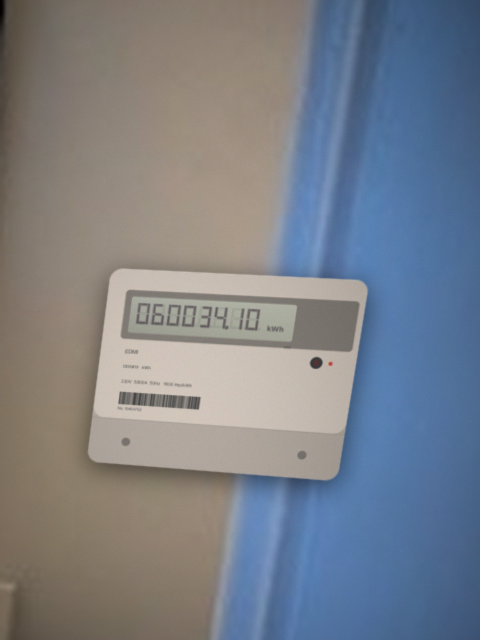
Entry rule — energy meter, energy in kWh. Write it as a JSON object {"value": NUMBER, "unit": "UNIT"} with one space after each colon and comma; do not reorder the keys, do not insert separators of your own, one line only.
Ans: {"value": 60034.10, "unit": "kWh"}
